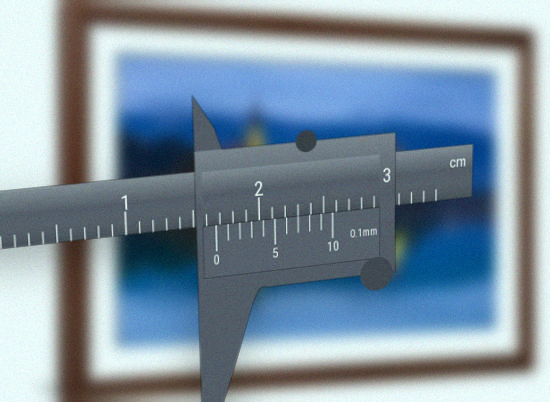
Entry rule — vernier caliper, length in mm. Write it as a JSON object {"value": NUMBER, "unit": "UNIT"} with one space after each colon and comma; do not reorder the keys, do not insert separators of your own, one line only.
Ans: {"value": 16.7, "unit": "mm"}
